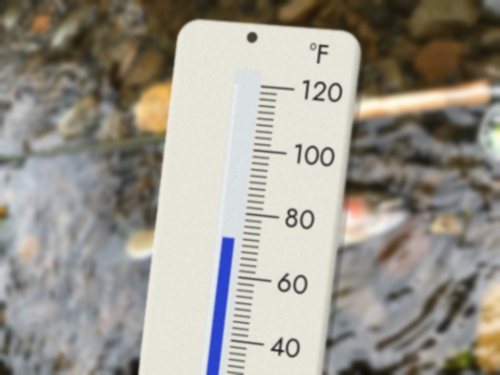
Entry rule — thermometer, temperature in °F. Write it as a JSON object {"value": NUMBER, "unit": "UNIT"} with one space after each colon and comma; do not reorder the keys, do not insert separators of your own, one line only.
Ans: {"value": 72, "unit": "°F"}
